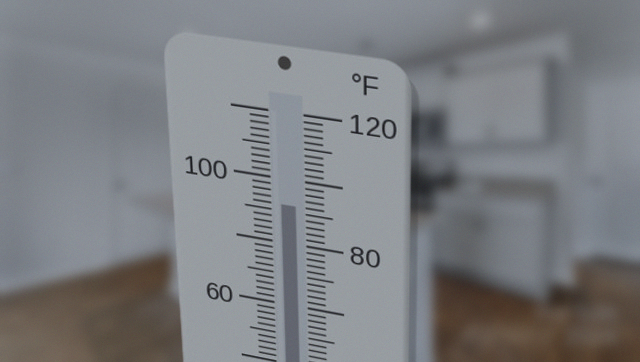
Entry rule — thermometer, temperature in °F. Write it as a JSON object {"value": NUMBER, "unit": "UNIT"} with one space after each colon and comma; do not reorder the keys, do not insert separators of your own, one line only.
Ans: {"value": 92, "unit": "°F"}
